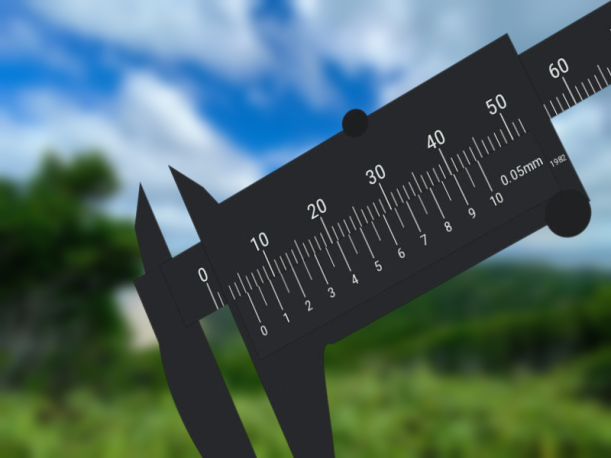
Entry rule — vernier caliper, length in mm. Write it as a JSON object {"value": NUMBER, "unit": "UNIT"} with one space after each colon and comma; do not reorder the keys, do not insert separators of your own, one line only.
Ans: {"value": 5.2, "unit": "mm"}
